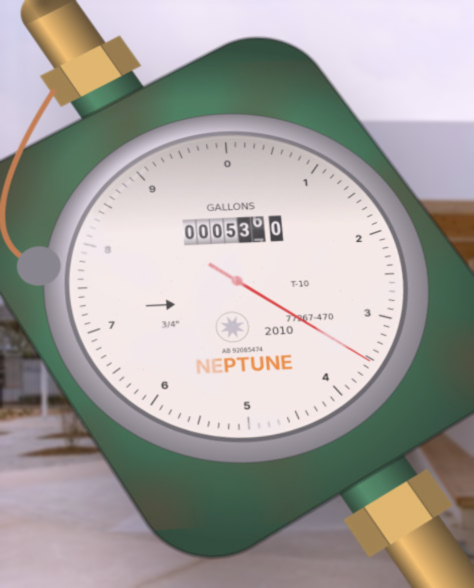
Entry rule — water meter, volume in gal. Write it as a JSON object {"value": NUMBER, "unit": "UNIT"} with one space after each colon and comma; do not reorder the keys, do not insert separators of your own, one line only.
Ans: {"value": 5363.5, "unit": "gal"}
